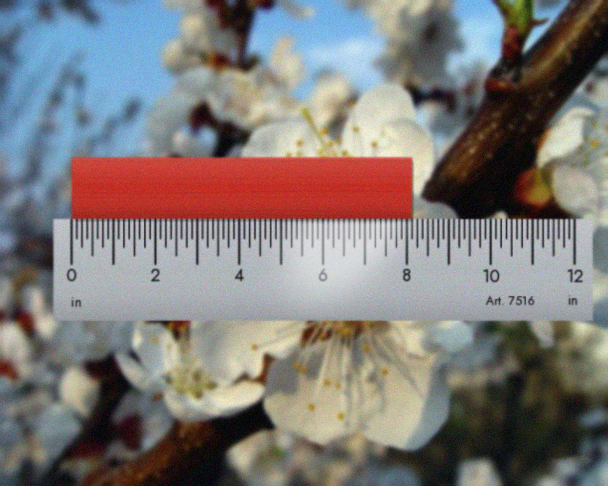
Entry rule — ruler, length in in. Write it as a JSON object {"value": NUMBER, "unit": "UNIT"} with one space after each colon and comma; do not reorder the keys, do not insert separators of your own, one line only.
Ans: {"value": 8.125, "unit": "in"}
